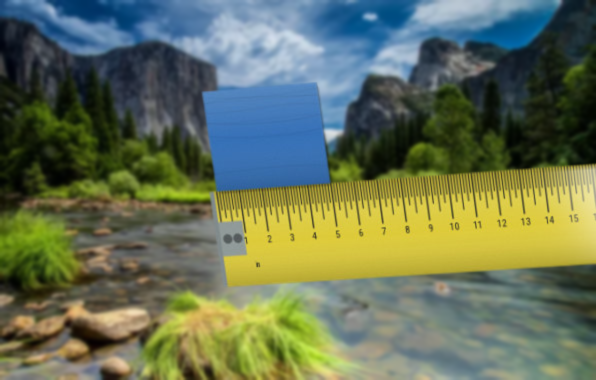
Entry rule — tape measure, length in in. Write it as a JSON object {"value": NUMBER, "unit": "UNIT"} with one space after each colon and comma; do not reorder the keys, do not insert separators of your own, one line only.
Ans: {"value": 5, "unit": "in"}
